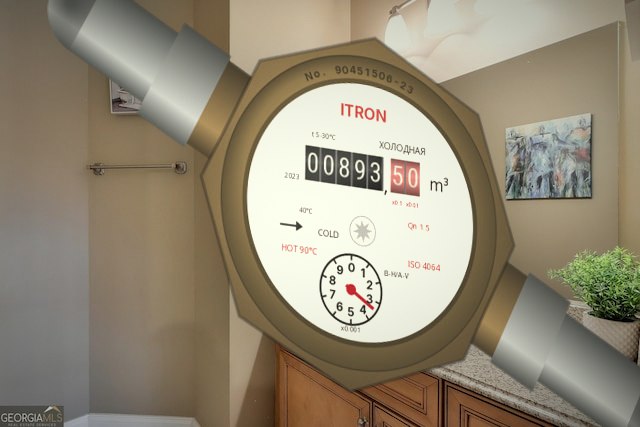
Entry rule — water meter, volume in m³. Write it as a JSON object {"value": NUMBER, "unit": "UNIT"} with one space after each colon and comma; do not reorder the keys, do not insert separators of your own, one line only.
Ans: {"value": 893.503, "unit": "m³"}
